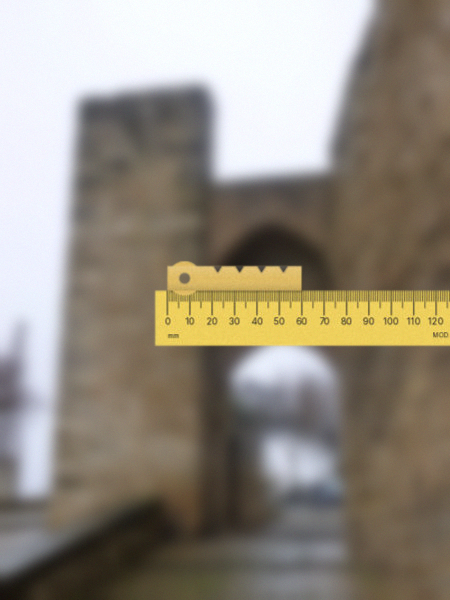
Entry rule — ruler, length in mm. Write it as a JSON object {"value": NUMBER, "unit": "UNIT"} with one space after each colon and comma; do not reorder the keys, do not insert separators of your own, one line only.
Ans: {"value": 60, "unit": "mm"}
